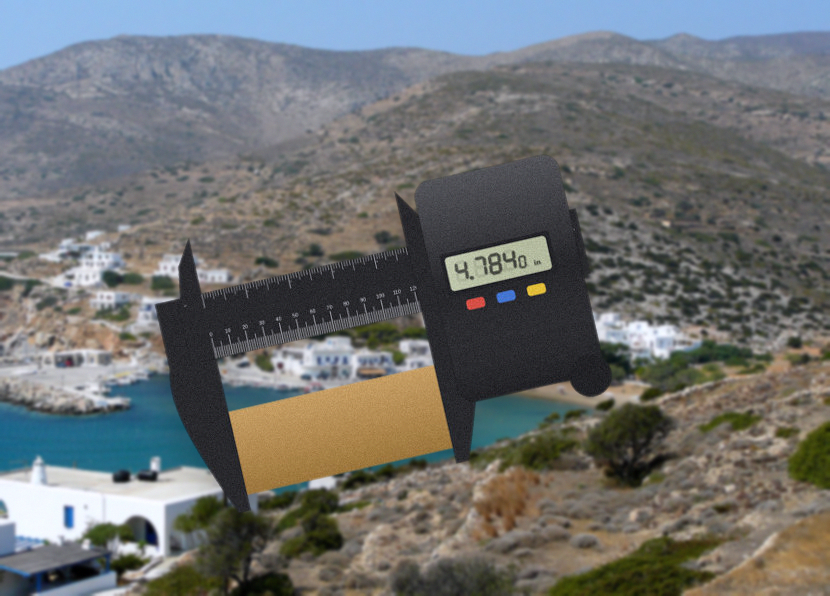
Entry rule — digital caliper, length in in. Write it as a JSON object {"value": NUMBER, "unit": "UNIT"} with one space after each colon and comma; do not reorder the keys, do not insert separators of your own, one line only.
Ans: {"value": 4.7840, "unit": "in"}
